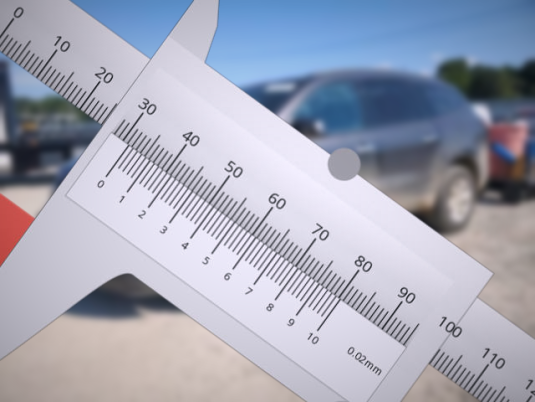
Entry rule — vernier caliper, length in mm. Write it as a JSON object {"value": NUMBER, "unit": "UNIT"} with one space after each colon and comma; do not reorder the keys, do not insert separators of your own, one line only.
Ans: {"value": 31.4, "unit": "mm"}
